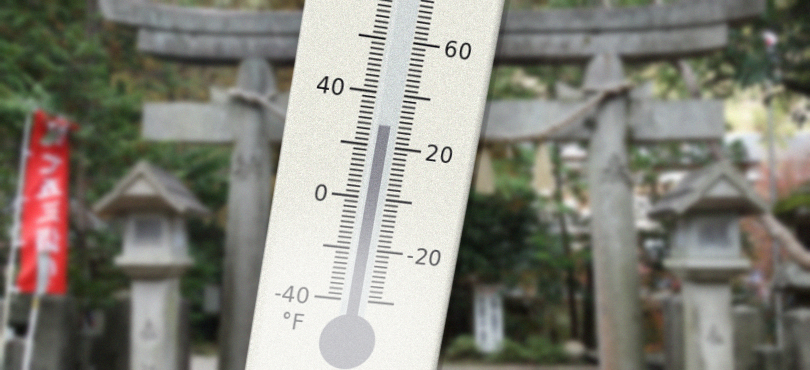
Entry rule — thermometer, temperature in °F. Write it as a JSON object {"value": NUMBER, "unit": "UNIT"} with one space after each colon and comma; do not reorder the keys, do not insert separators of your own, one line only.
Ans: {"value": 28, "unit": "°F"}
